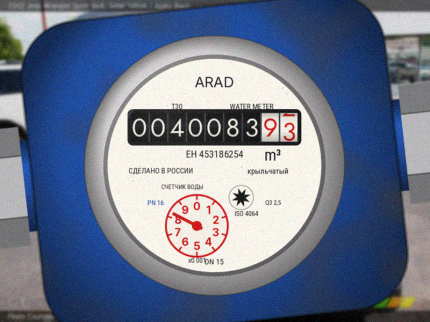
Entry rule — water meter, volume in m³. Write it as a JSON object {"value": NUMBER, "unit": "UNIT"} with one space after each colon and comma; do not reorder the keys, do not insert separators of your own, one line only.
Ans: {"value": 40083.928, "unit": "m³"}
